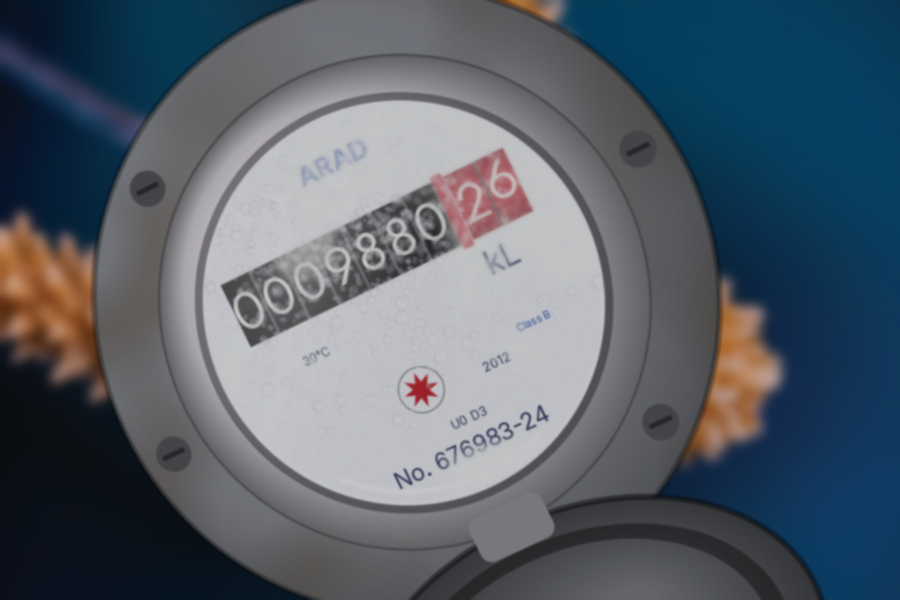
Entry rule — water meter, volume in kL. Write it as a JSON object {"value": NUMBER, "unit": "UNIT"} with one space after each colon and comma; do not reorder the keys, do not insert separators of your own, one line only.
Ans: {"value": 9880.26, "unit": "kL"}
